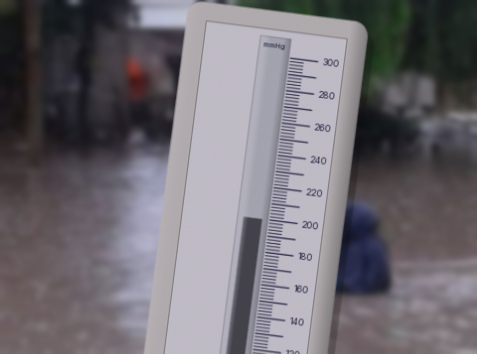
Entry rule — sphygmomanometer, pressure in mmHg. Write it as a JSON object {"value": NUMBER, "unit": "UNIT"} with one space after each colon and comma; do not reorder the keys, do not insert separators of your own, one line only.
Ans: {"value": 200, "unit": "mmHg"}
